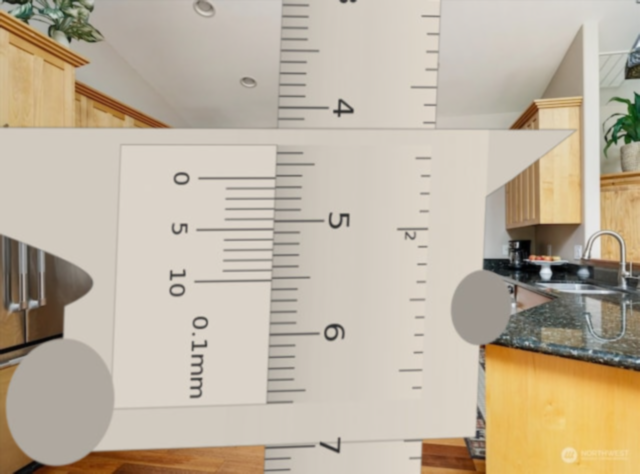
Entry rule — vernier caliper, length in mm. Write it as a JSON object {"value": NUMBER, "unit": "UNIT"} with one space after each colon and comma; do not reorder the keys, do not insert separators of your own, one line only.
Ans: {"value": 46.2, "unit": "mm"}
